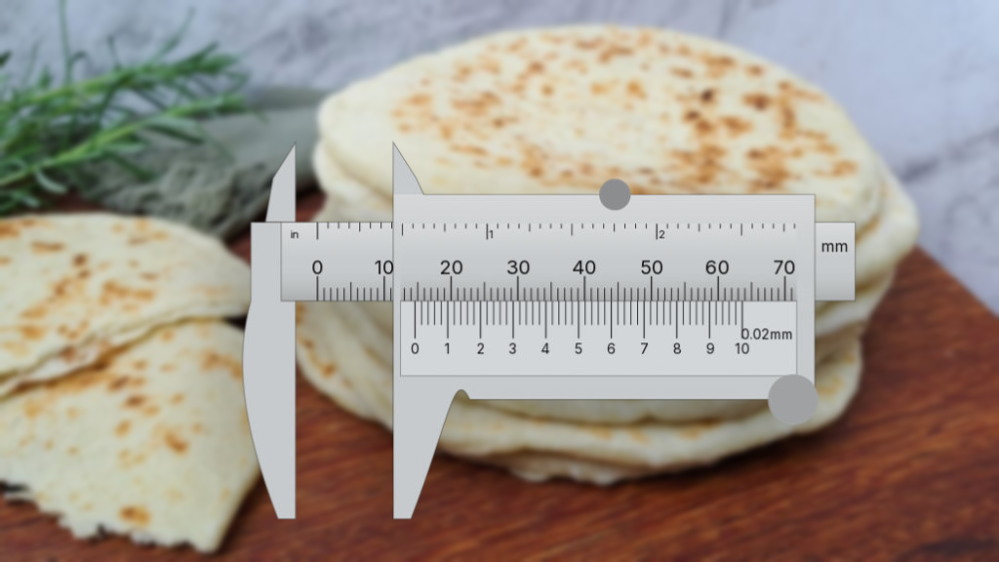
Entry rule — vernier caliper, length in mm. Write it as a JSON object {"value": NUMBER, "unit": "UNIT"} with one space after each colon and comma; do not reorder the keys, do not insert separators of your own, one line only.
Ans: {"value": 14.6, "unit": "mm"}
